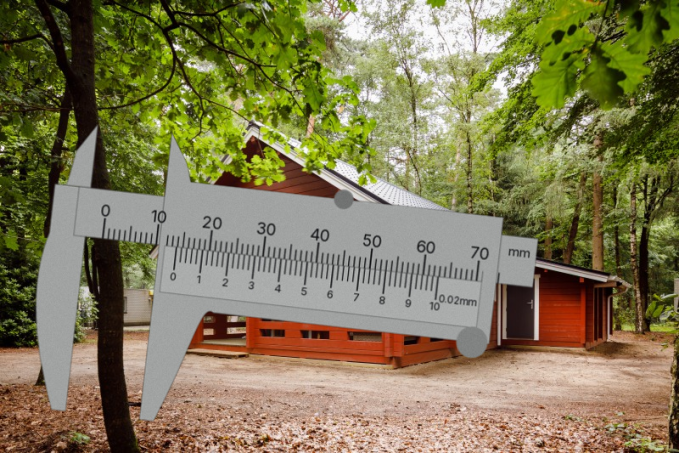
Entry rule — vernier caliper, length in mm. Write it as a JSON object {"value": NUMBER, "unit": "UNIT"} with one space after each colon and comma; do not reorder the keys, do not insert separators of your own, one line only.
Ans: {"value": 13.8, "unit": "mm"}
